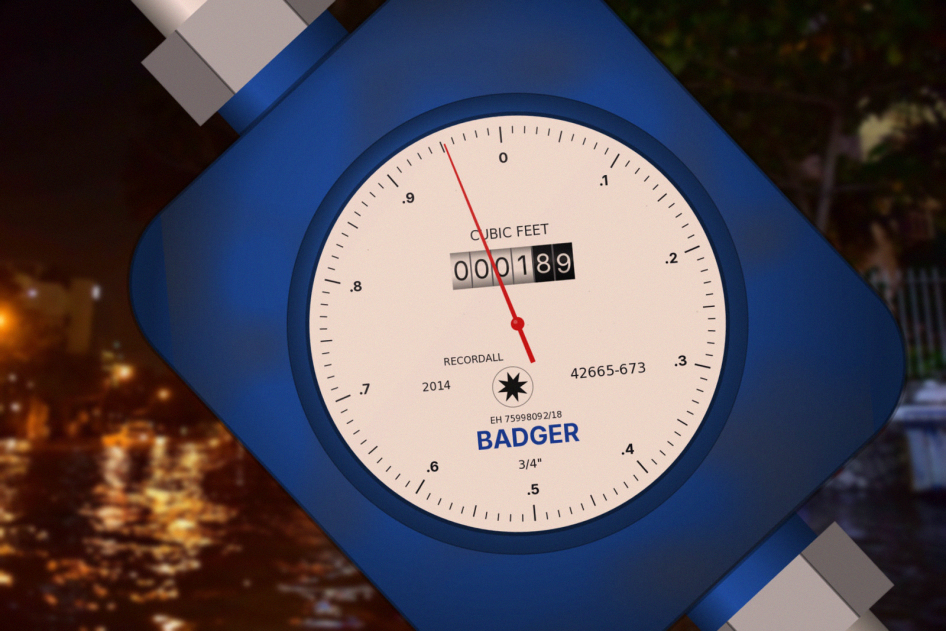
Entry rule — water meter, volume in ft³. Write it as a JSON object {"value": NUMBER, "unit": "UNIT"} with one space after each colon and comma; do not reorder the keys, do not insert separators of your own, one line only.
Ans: {"value": 188.95, "unit": "ft³"}
